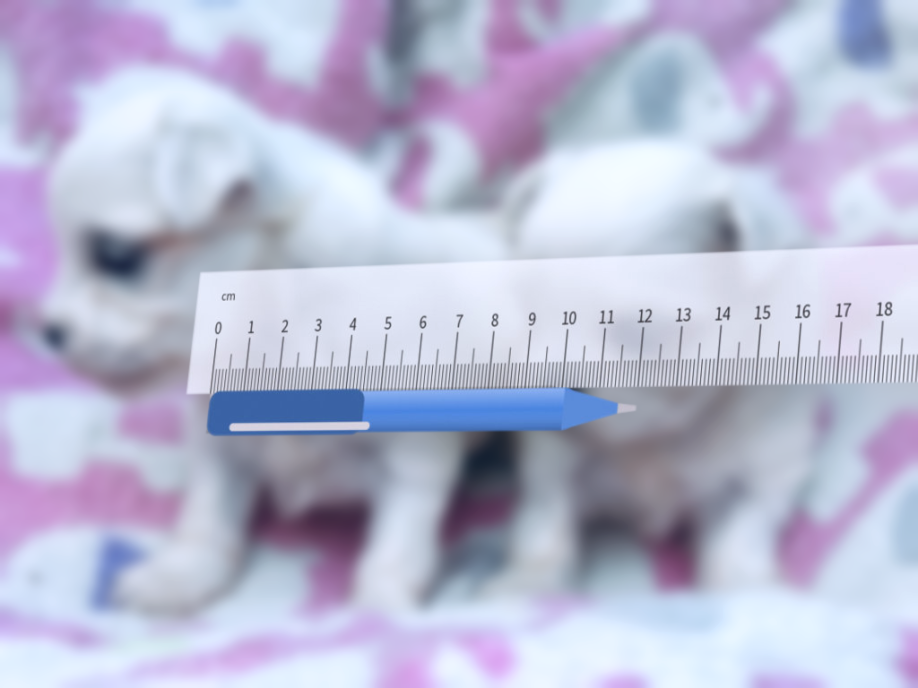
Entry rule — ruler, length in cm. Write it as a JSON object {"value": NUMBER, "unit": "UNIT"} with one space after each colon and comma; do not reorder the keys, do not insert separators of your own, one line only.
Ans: {"value": 12, "unit": "cm"}
